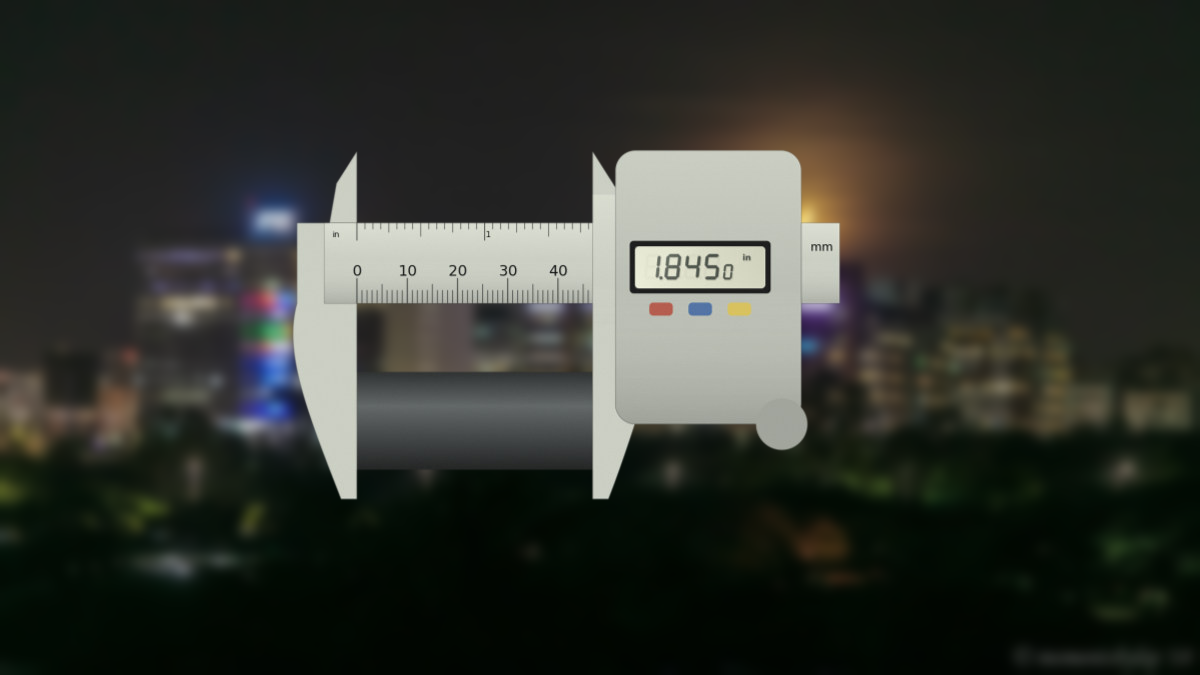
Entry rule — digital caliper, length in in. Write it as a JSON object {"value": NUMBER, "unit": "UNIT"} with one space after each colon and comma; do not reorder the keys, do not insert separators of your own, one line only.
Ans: {"value": 1.8450, "unit": "in"}
